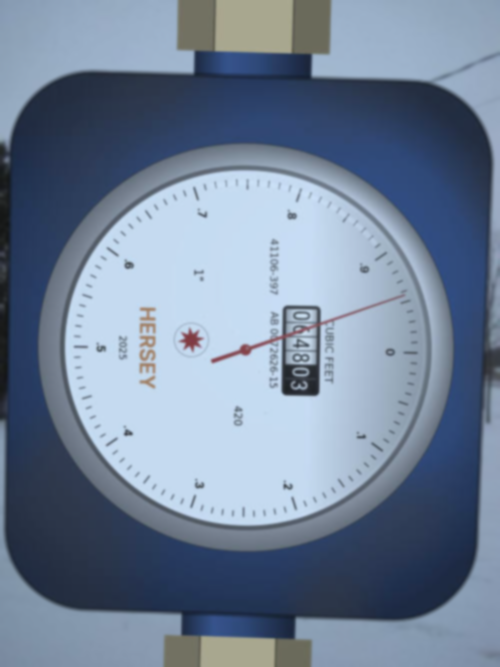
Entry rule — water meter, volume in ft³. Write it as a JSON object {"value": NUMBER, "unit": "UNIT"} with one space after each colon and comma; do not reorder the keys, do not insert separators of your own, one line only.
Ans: {"value": 64802.94, "unit": "ft³"}
